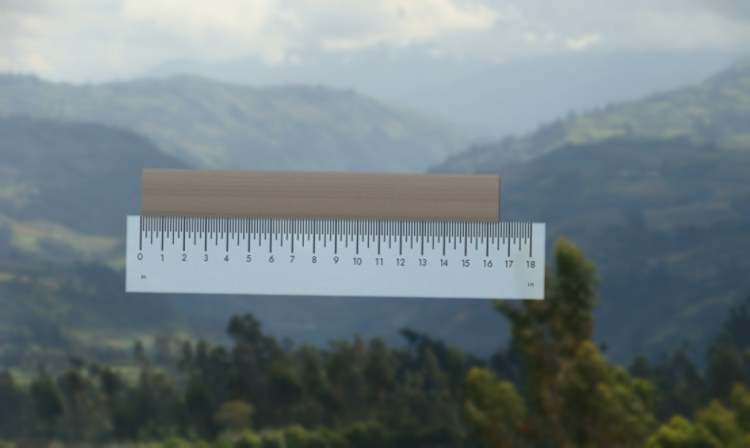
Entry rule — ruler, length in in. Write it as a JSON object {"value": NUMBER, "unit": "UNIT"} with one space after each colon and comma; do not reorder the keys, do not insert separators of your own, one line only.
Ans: {"value": 16.5, "unit": "in"}
